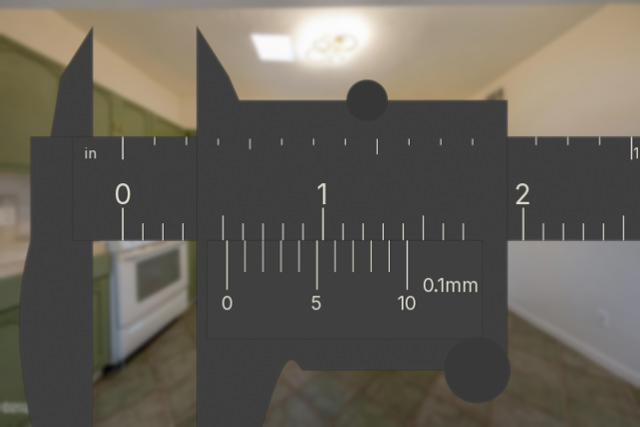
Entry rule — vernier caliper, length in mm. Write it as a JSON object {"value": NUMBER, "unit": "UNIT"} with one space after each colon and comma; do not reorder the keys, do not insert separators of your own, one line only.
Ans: {"value": 5.2, "unit": "mm"}
